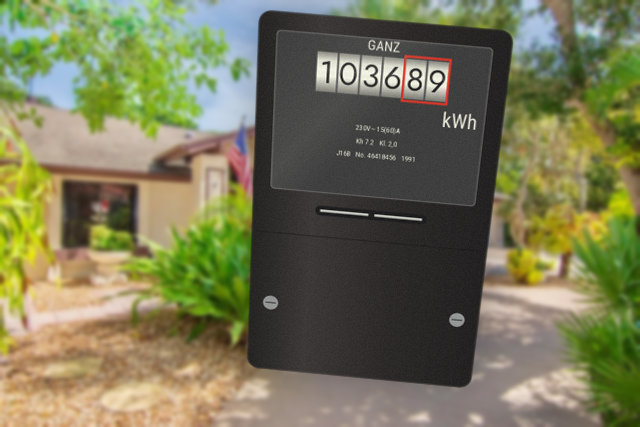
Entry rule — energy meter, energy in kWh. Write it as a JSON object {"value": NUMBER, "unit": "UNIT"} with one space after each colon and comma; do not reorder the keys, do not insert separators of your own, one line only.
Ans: {"value": 1036.89, "unit": "kWh"}
